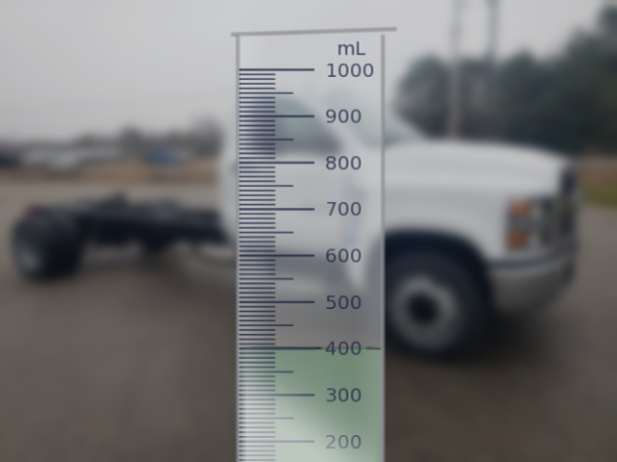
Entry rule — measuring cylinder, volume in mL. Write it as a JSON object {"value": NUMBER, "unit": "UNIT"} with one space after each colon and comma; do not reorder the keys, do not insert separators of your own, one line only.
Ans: {"value": 400, "unit": "mL"}
